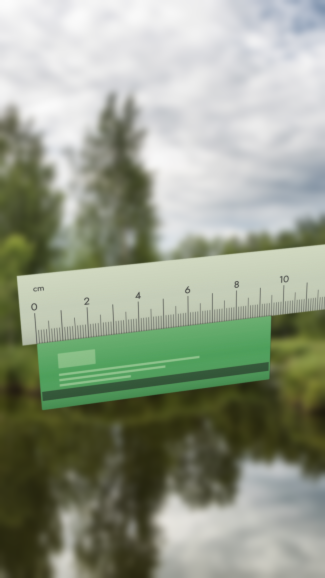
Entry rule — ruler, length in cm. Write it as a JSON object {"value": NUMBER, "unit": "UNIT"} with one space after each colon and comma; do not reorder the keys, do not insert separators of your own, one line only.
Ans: {"value": 9.5, "unit": "cm"}
